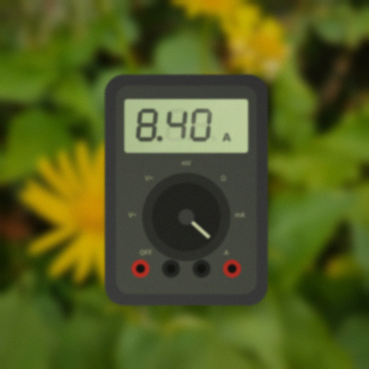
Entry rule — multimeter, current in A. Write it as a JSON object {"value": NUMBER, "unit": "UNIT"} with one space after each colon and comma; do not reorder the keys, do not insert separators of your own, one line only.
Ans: {"value": 8.40, "unit": "A"}
